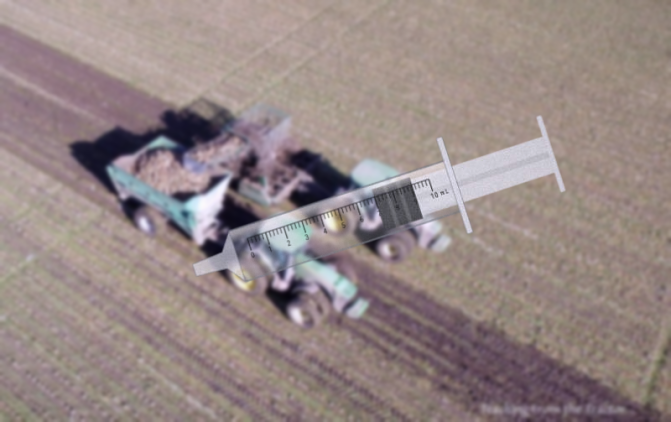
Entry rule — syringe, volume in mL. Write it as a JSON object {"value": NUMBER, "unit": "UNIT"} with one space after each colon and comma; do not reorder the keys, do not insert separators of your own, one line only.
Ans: {"value": 7, "unit": "mL"}
